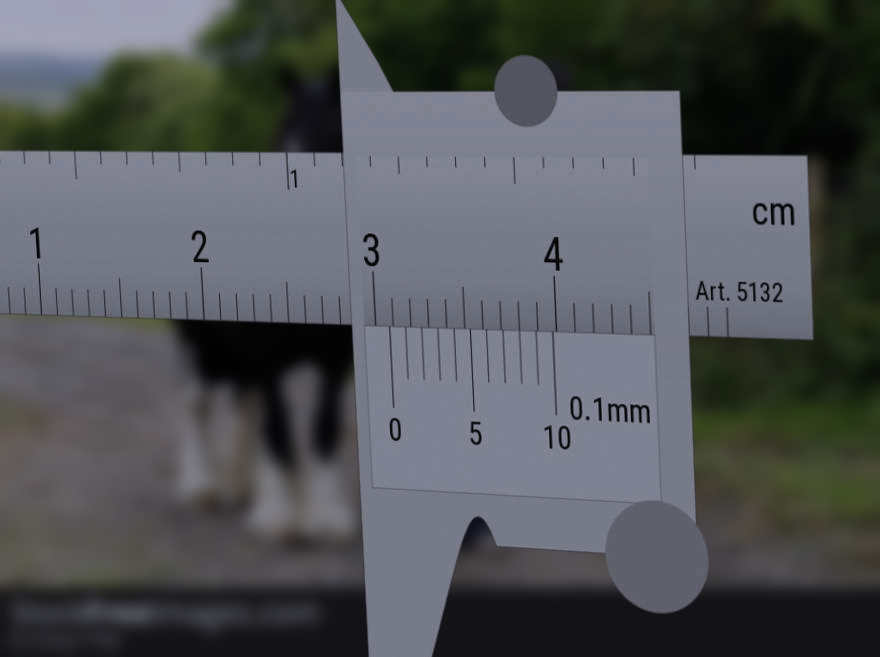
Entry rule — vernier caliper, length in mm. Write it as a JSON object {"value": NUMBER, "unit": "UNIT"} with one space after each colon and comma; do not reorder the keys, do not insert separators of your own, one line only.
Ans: {"value": 30.8, "unit": "mm"}
